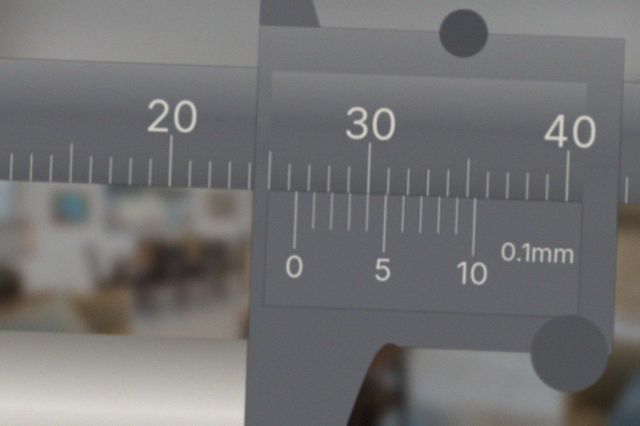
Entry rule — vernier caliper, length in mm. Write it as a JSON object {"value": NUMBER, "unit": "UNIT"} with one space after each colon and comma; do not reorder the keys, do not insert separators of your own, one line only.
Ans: {"value": 26.4, "unit": "mm"}
